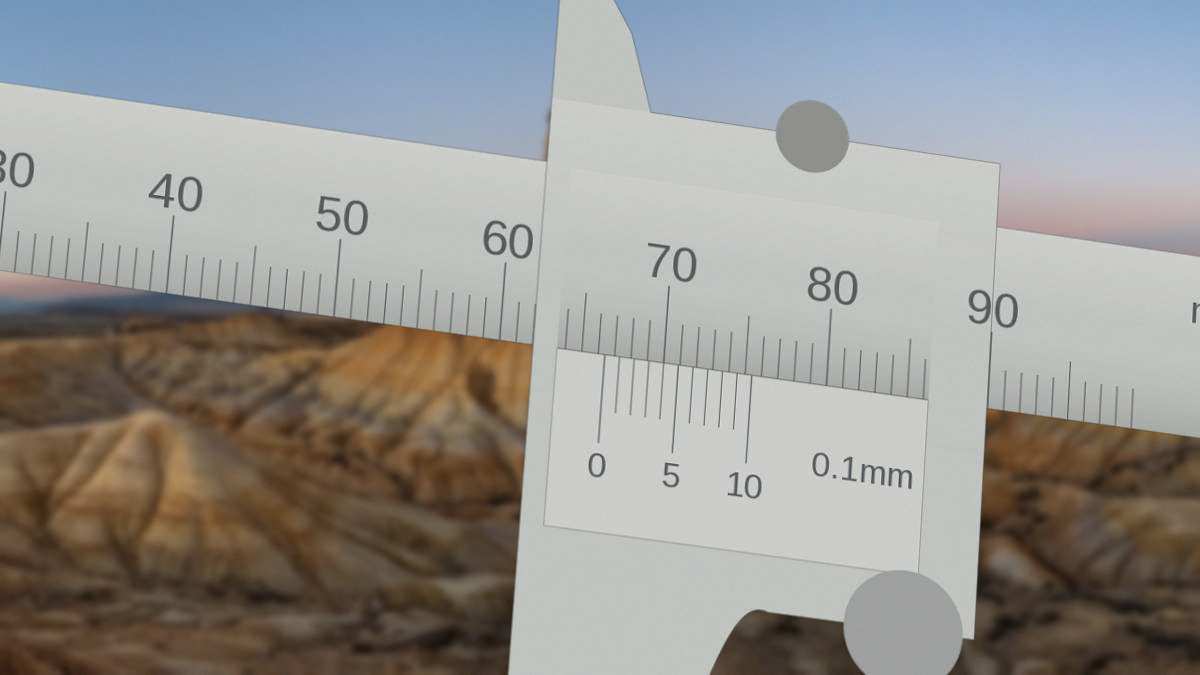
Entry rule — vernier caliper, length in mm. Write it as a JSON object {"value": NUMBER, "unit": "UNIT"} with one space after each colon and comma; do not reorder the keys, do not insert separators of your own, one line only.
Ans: {"value": 66.4, "unit": "mm"}
